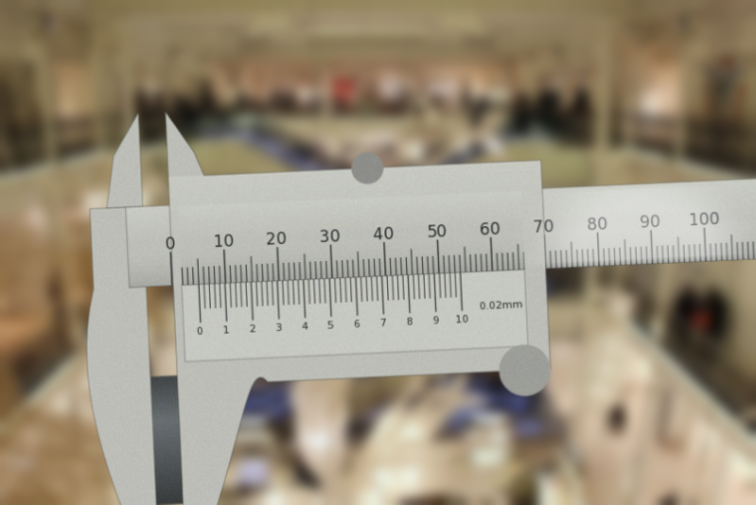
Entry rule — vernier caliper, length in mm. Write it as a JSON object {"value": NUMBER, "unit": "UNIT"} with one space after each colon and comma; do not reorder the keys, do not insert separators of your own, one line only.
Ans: {"value": 5.0, "unit": "mm"}
